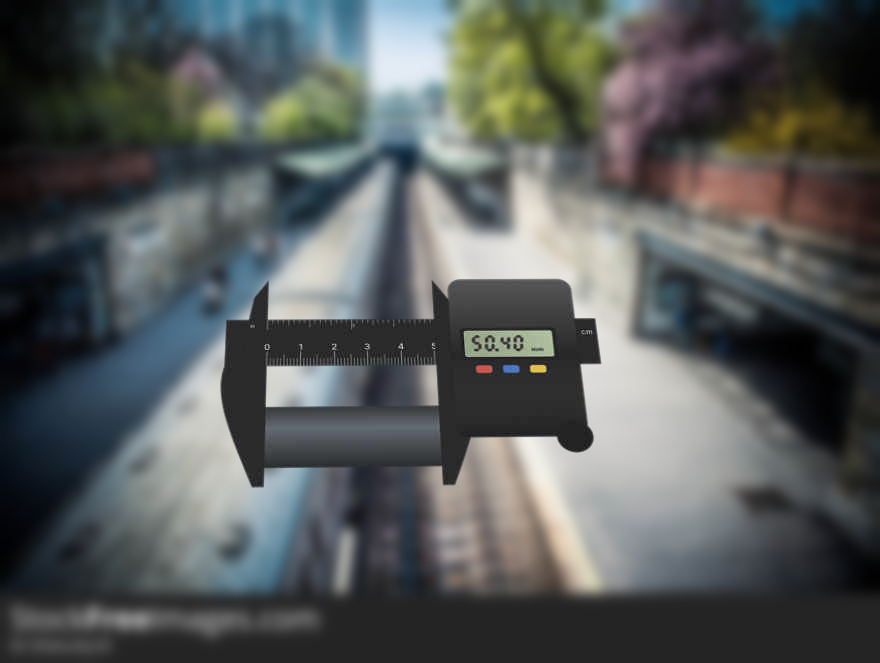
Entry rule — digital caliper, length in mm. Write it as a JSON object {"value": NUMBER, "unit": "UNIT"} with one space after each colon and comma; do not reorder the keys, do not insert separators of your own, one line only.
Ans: {"value": 50.40, "unit": "mm"}
